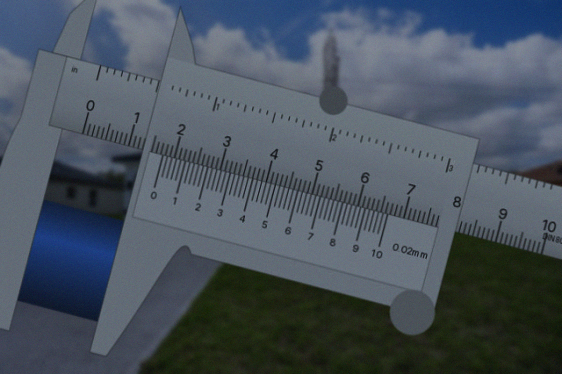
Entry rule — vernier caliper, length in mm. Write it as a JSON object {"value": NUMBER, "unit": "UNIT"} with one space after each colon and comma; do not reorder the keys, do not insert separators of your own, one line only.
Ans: {"value": 17.5, "unit": "mm"}
